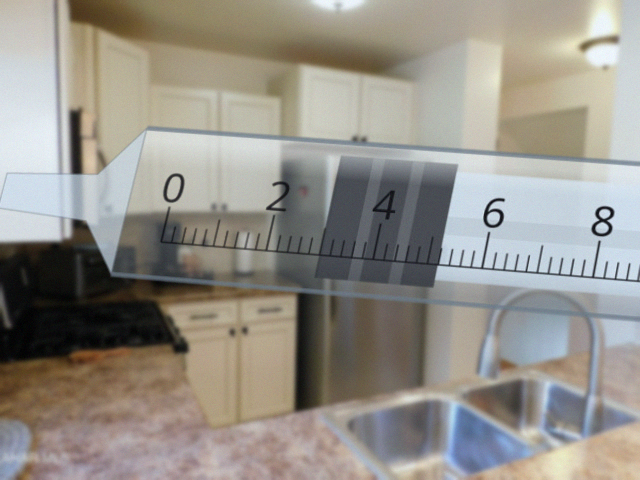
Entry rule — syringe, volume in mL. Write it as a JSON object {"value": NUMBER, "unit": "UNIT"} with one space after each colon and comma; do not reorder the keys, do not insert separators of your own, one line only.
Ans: {"value": 3, "unit": "mL"}
